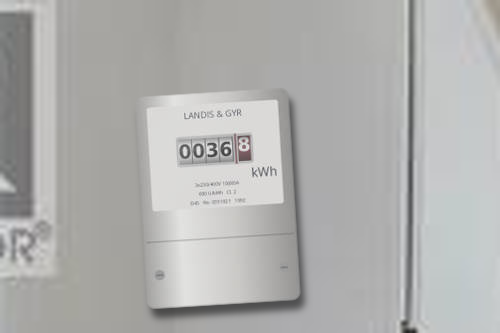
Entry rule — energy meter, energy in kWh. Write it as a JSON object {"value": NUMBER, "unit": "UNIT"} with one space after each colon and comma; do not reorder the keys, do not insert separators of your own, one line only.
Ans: {"value": 36.8, "unit": "kWh"}
